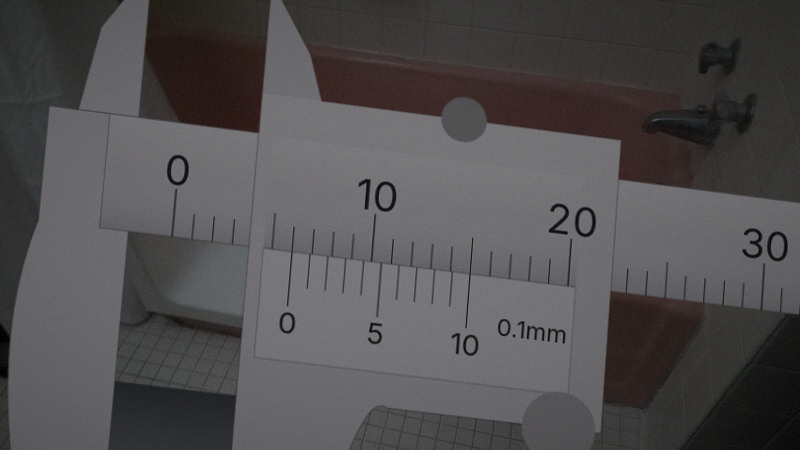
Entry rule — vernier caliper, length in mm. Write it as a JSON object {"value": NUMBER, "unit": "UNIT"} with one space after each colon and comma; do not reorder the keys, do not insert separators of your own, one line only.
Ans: {"value": 6.0, "unit": "mm"}
